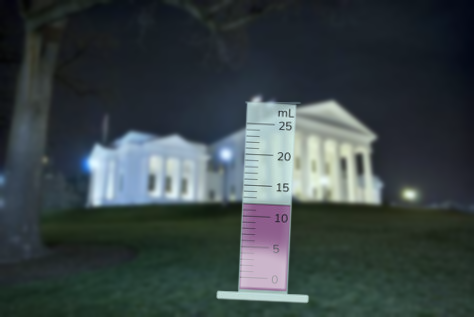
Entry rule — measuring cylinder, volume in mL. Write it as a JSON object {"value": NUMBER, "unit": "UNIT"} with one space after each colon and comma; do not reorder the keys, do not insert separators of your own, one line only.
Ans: {"value": 12, "unit": "mL"}
